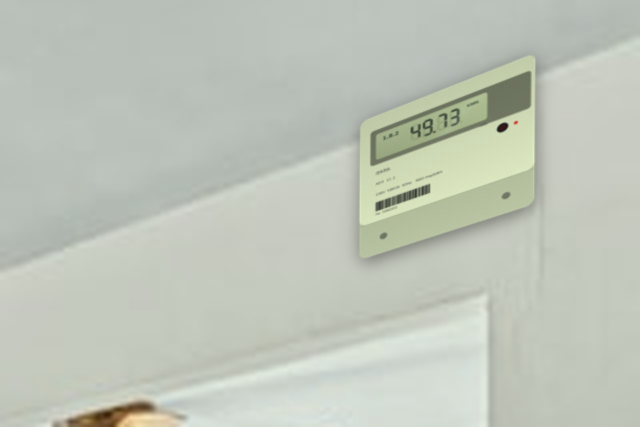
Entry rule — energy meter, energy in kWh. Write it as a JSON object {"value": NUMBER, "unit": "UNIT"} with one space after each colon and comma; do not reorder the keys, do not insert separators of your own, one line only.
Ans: {"value": 49.73, "unit": "kWh"}
